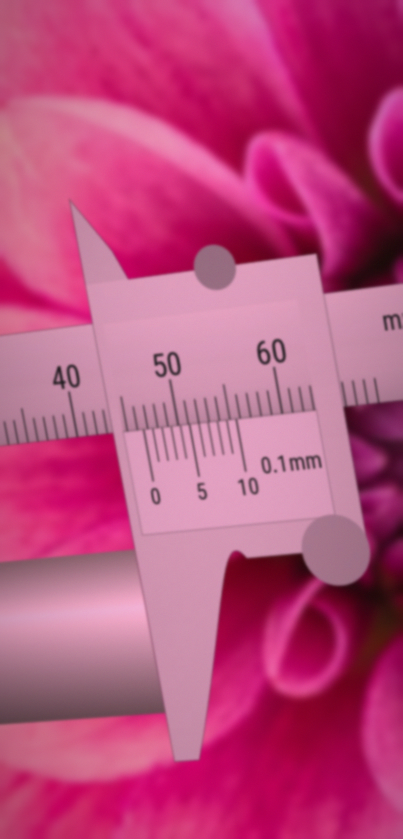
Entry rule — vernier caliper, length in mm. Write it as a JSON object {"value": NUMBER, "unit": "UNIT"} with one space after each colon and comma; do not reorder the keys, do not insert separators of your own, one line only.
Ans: {"value": 46.6, "unit": "mm"}
